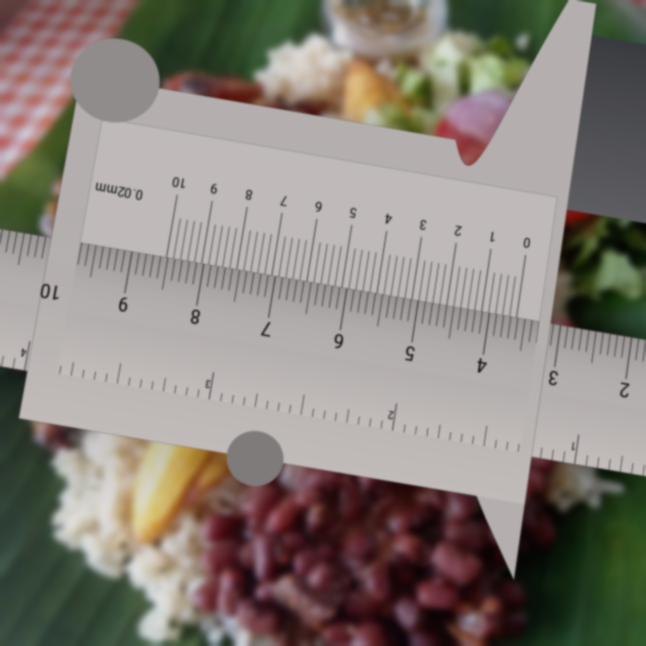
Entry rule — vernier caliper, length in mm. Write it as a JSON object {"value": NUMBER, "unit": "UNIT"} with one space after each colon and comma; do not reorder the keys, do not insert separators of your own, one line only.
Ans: {"value": 36.2, "unit": "mm"}
